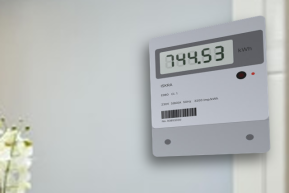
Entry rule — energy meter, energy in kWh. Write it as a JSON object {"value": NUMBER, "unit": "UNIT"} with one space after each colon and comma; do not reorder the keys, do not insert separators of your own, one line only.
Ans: {"value": 744.53, "unit": "kWh"}
